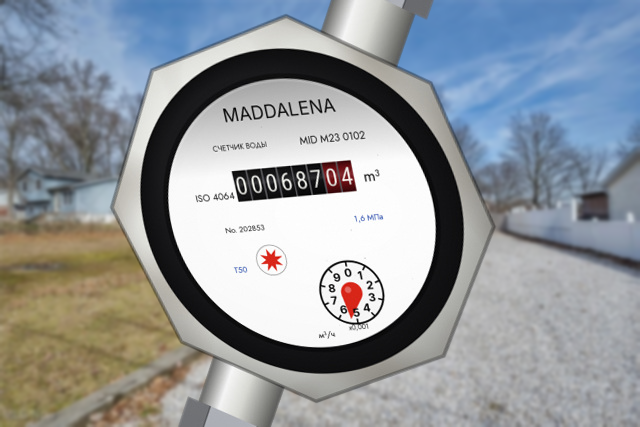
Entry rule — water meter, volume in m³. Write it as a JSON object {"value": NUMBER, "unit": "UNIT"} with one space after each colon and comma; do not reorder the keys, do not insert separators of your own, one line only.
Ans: {"value": 687.045, "unit": "m³"}
